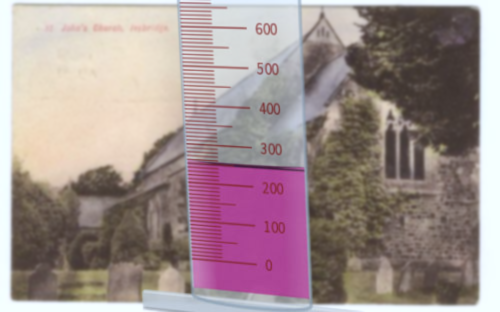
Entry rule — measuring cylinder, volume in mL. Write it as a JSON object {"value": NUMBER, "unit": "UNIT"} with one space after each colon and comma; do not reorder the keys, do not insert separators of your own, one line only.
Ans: {"value": 250, "unit": "mL"}
